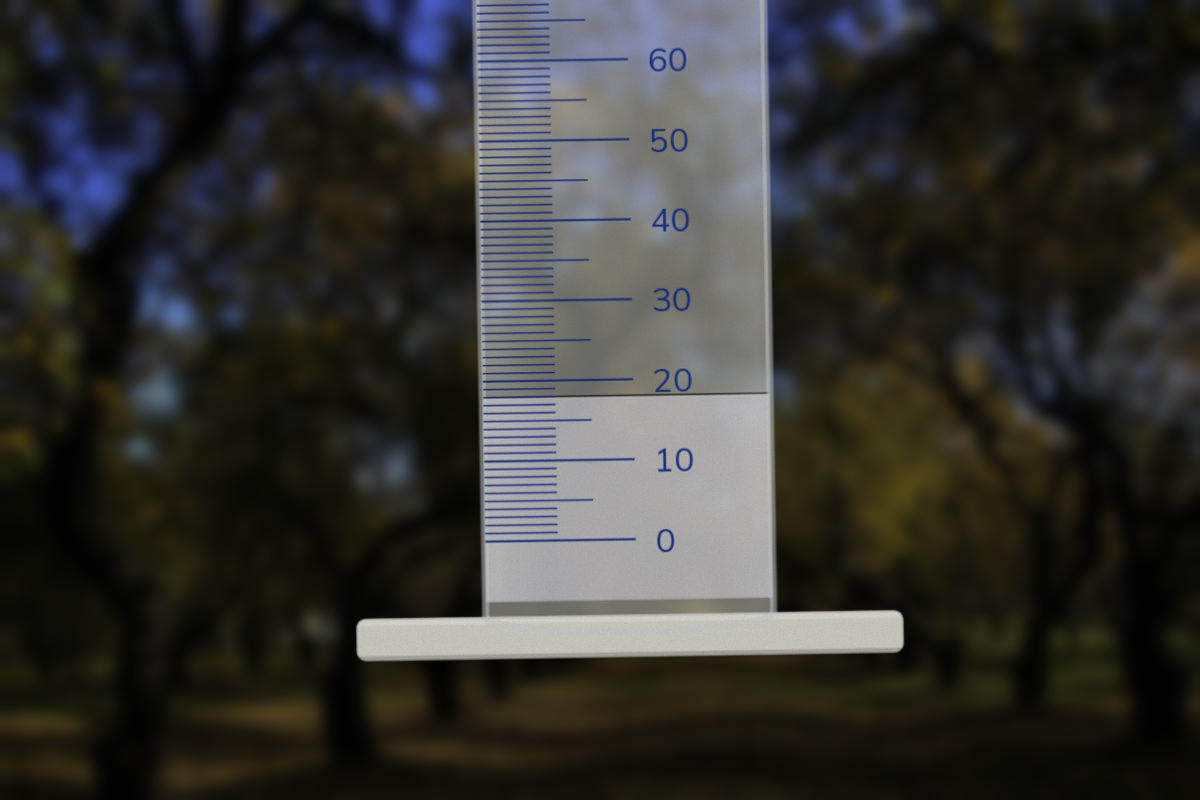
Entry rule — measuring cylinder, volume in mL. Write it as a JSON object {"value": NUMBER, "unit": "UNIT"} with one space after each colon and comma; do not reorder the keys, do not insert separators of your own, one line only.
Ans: {"value": 18, "unit": "mL"}
